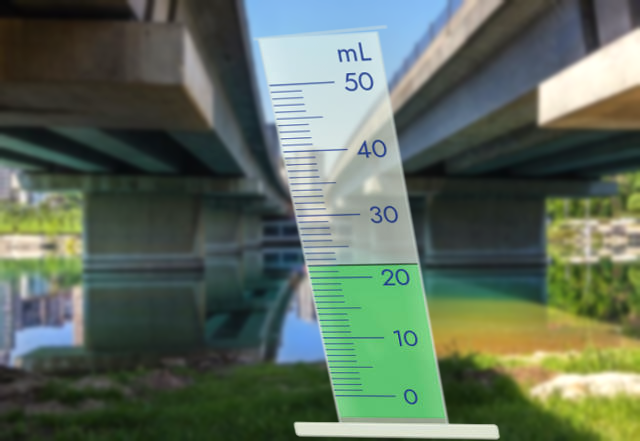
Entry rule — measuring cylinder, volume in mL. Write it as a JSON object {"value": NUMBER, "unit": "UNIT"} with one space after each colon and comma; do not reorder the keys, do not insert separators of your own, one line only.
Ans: {"value": 22, "unit": "mL"}
